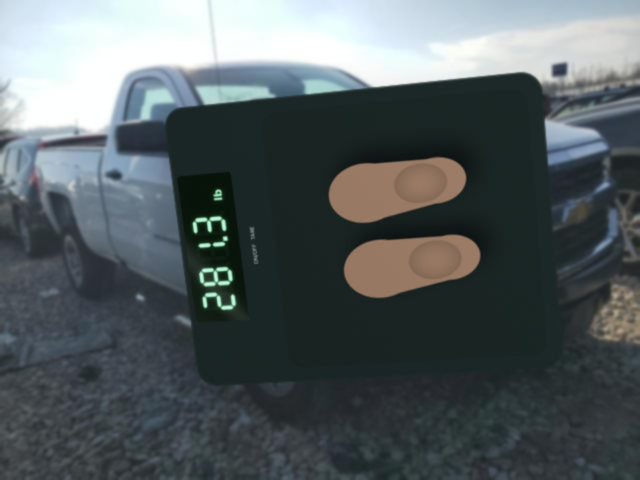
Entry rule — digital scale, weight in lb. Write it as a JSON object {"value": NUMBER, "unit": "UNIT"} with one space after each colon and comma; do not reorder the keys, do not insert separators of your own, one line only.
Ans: {"value": 281.3, "unit": "lb"}
